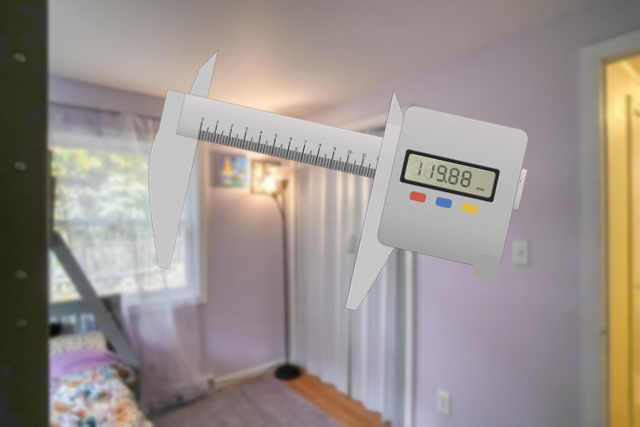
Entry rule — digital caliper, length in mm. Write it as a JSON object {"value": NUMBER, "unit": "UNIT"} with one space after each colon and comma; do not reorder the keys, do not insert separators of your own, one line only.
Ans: {"value": 119.88, "unit": "mm"}
